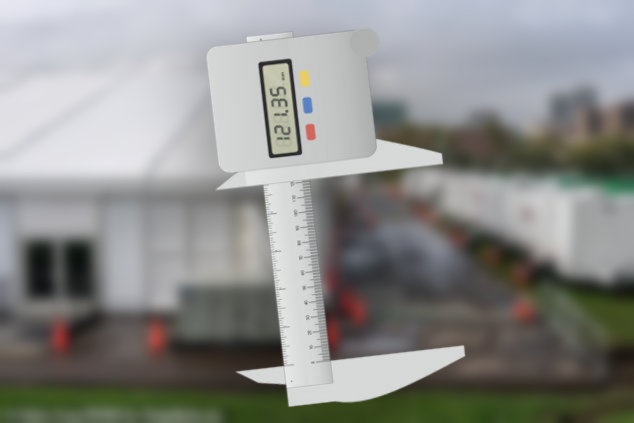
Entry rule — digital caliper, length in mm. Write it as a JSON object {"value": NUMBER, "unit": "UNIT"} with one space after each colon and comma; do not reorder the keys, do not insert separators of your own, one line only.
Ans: {"value": 121.35, "unit": "mm"}
